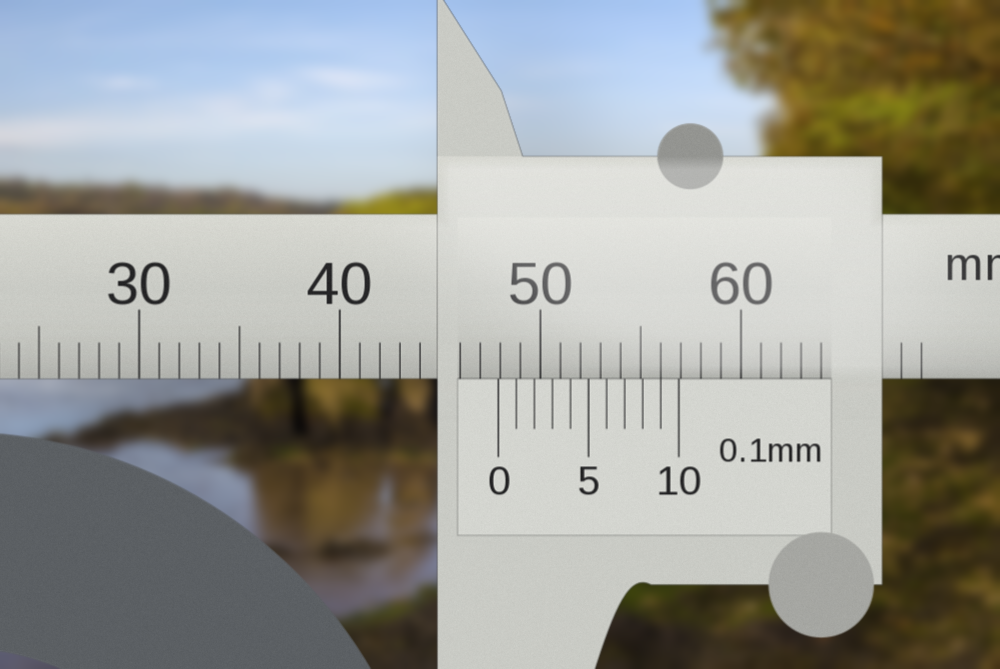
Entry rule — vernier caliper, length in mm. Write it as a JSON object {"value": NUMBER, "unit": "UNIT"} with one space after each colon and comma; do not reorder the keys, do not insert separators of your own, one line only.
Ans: {"value": 47.9, "unit": "mm"}
